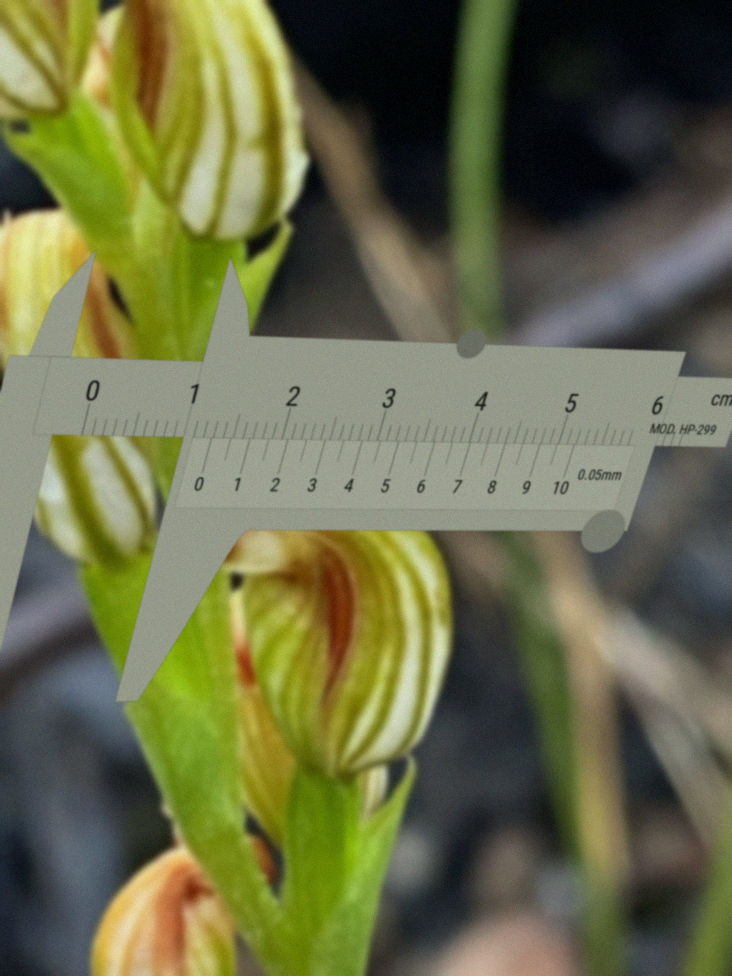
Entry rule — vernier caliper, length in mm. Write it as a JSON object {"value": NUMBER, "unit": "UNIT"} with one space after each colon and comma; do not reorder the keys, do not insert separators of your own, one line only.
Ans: {"value": 12.8, "unit": "mm"}
